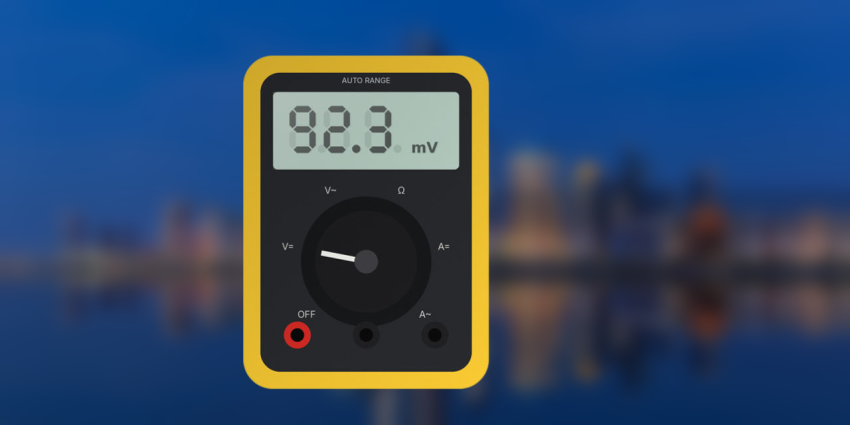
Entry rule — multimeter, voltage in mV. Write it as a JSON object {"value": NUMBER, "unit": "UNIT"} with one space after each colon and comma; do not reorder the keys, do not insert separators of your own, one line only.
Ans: {"value": 92.3, "unit": "mV"}
